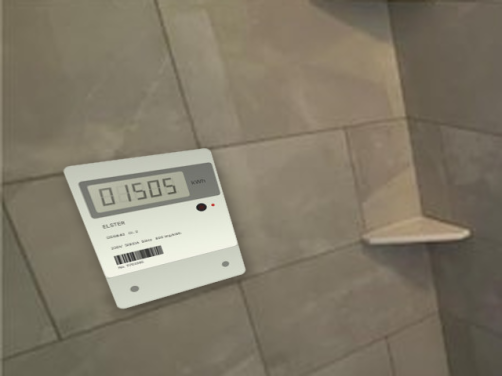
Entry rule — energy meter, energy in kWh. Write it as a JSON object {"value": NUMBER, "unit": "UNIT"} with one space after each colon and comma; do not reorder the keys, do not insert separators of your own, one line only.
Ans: {"value": 1505, "unit": "kWh"}
